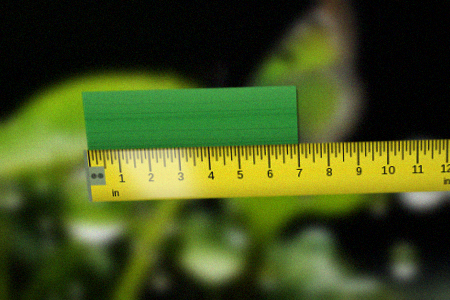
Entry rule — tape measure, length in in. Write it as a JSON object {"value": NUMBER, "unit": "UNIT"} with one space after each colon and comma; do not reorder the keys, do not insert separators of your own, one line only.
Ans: {"value": 7, "unit": "in"}
